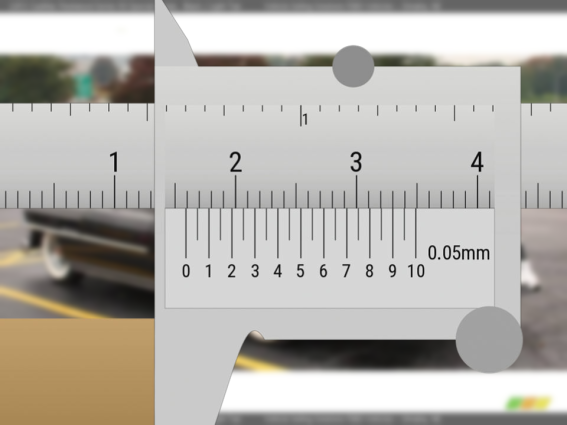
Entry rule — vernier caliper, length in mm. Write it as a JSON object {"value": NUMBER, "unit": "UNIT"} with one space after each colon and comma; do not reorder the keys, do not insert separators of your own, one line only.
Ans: {"value": 15.9, "unit": "mm"}
